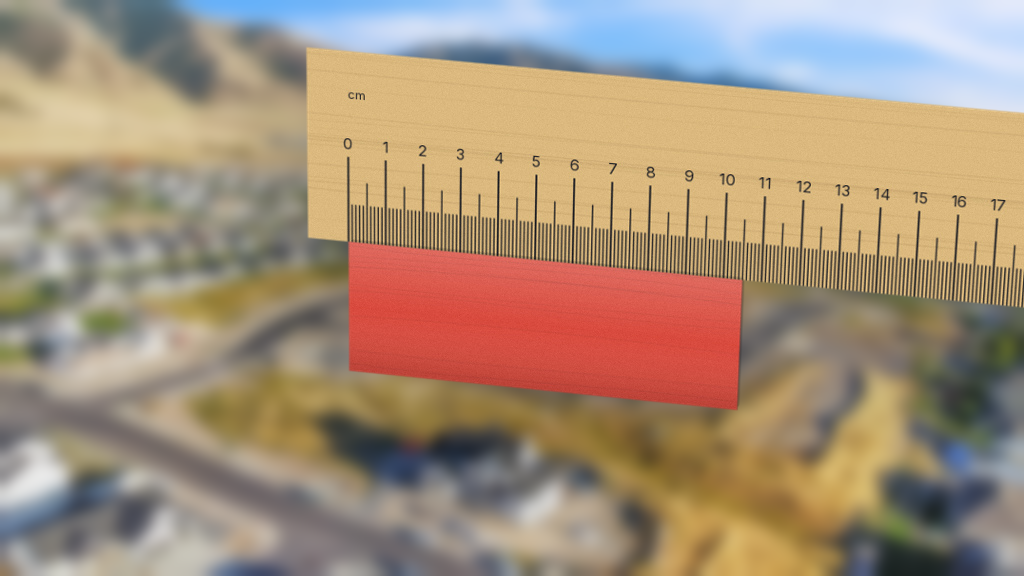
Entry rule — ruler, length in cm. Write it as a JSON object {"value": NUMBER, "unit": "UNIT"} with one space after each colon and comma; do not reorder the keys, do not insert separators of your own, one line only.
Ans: {"value": 10.5, "unit": "cm"}
